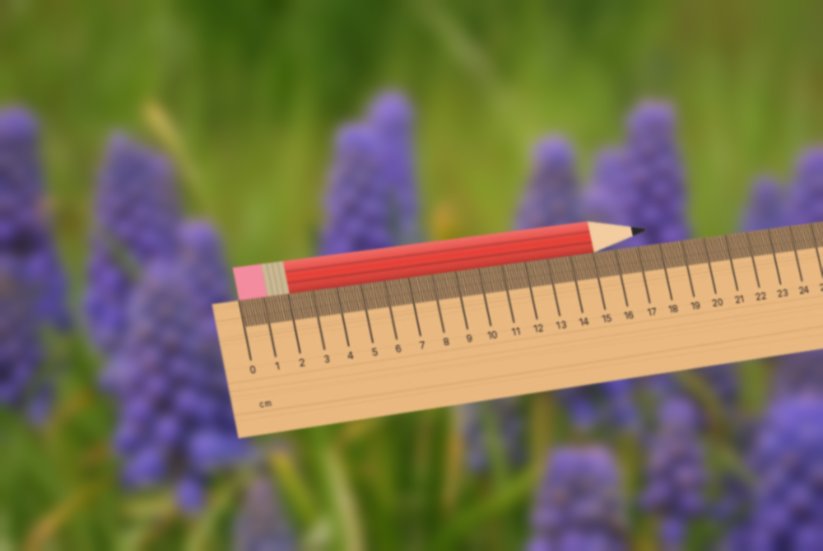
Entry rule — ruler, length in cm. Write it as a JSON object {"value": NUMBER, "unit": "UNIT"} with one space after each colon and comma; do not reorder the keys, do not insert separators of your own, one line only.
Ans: {"value": 17.5, "unit": "cm"}
